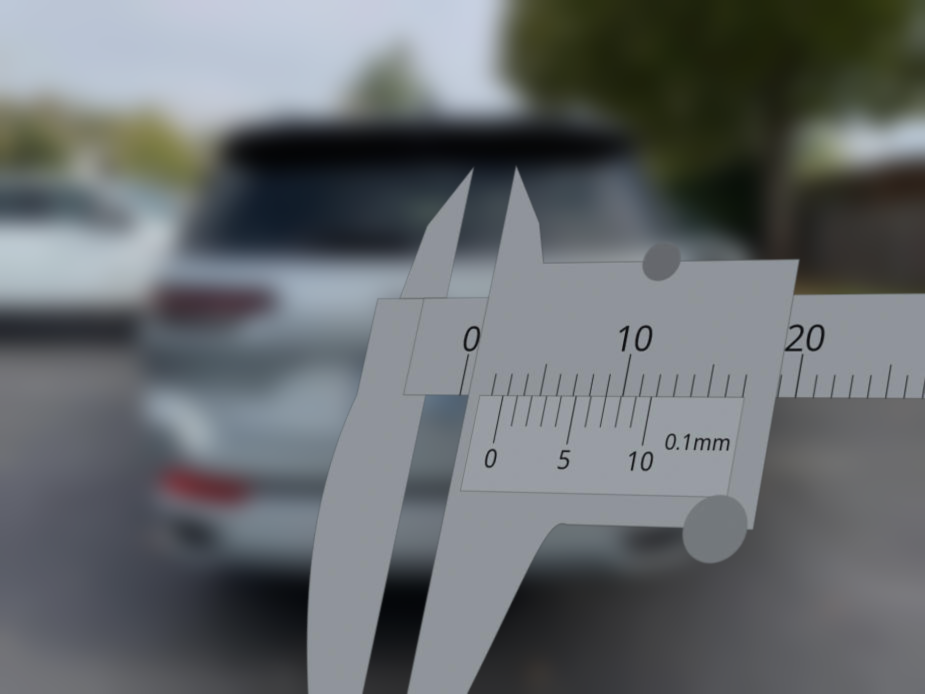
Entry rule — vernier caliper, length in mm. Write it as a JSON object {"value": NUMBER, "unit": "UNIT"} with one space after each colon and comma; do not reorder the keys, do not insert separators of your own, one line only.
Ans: {"value": 2.7, "unit": "mm"}
